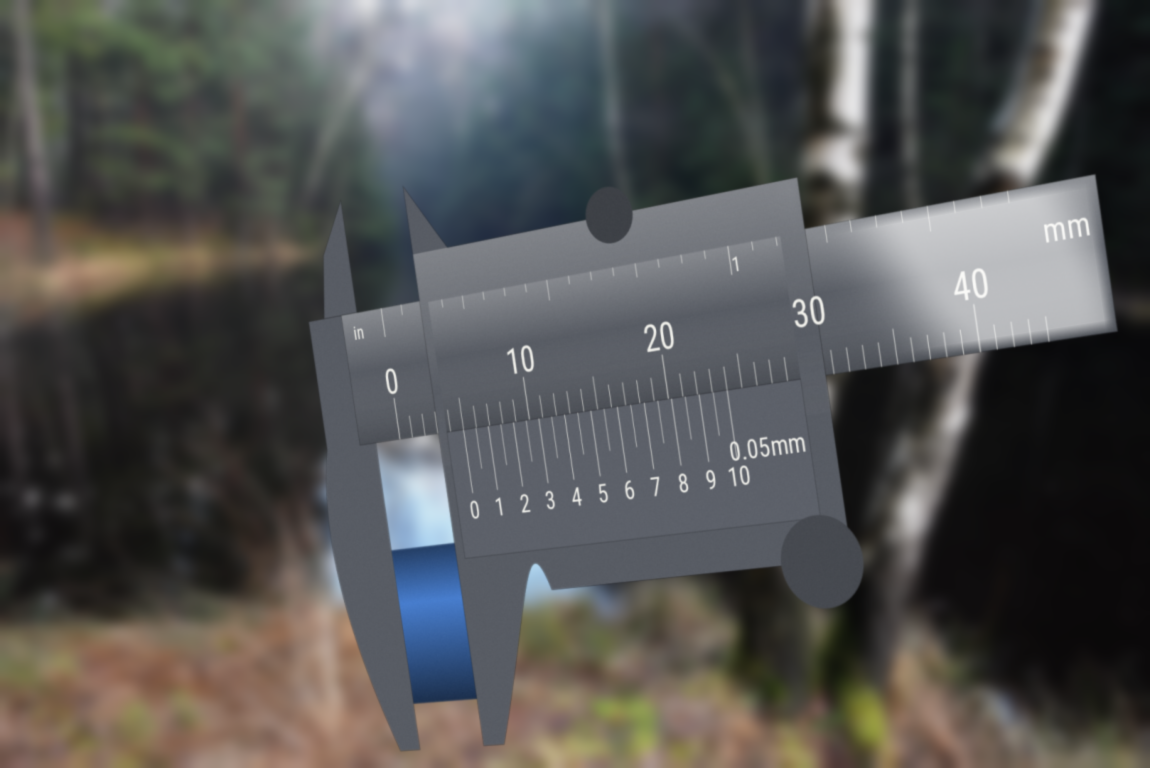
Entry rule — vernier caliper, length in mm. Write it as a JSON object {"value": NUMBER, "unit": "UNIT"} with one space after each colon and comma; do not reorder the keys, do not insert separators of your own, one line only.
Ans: {"value": 5.0, "unit": "mm"}
